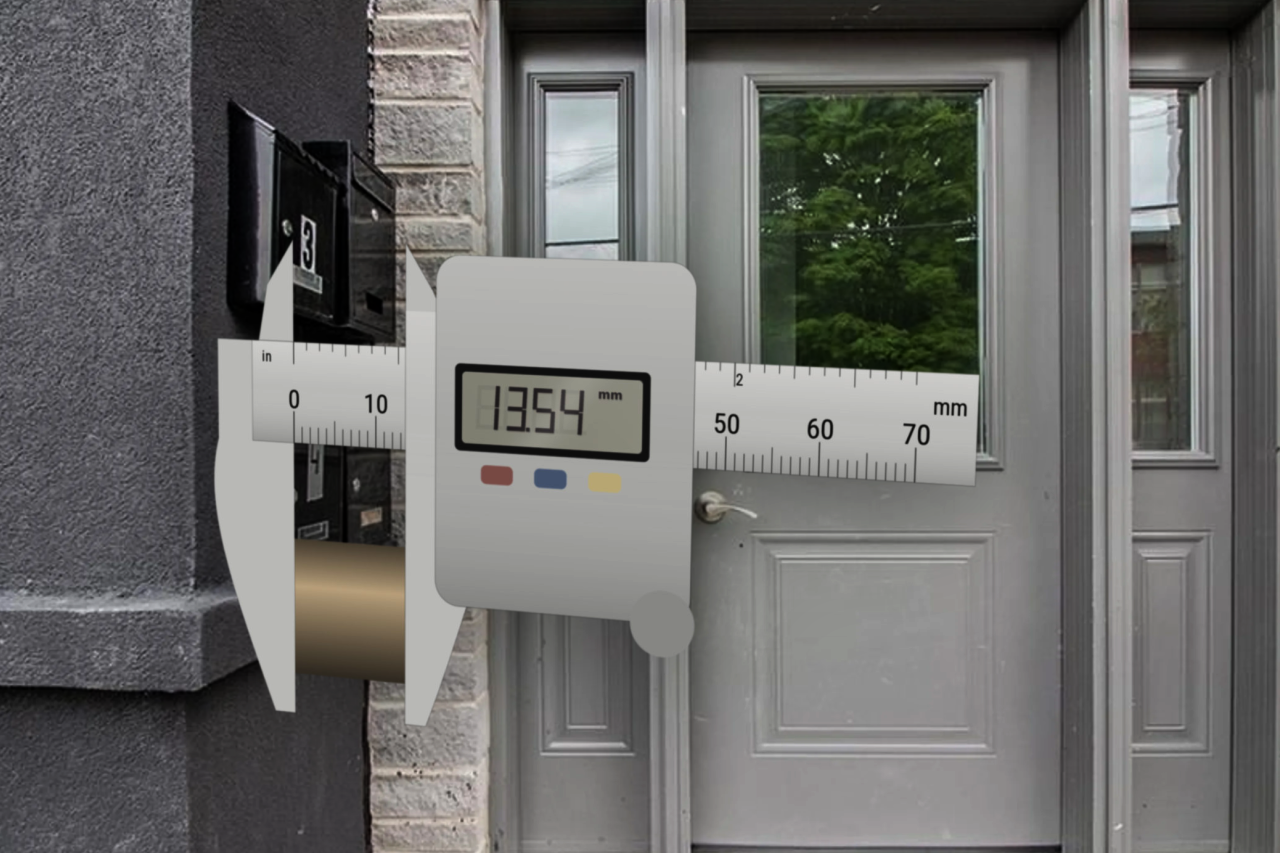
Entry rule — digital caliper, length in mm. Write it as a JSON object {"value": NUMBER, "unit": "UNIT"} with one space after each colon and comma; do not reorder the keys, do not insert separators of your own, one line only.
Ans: {"value": 13.54, "unit": "mm"}
